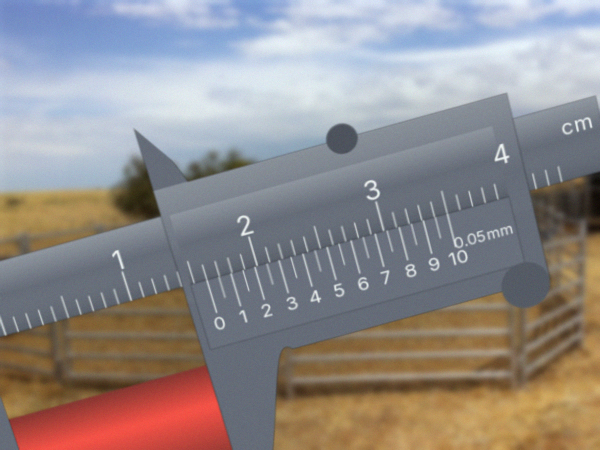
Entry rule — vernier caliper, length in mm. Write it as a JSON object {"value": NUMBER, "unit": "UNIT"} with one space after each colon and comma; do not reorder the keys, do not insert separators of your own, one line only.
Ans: {"value": 16.0, "unit": "mm"}
